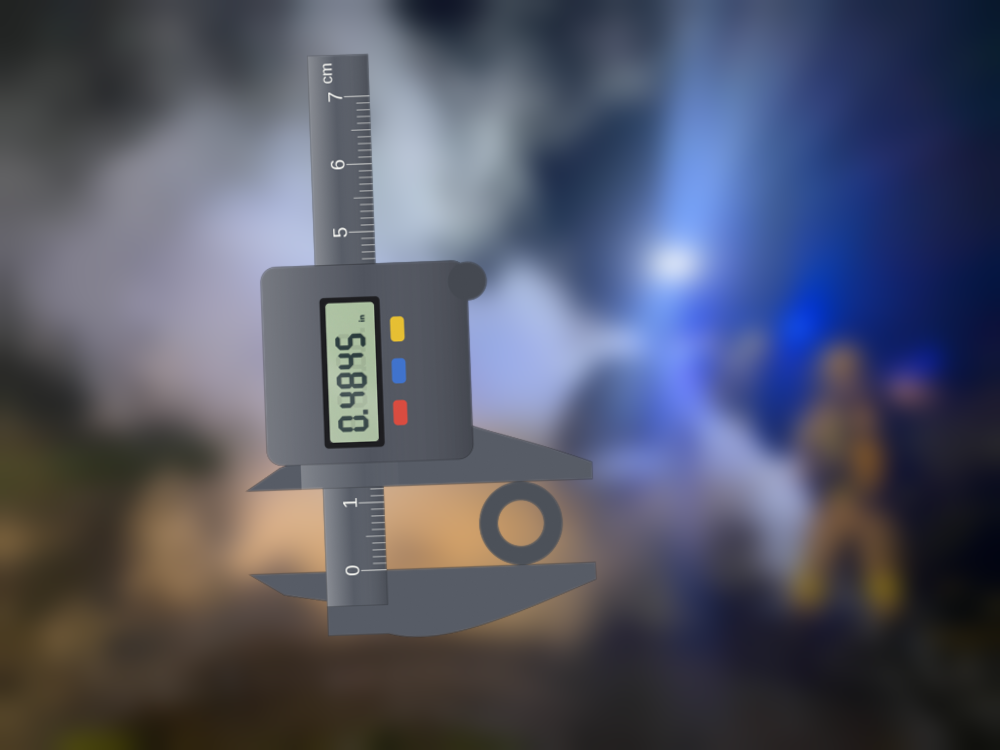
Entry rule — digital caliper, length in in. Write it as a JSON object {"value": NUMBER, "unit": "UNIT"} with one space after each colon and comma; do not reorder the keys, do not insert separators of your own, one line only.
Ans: {"value": 0.4845, "unit": "in"}
